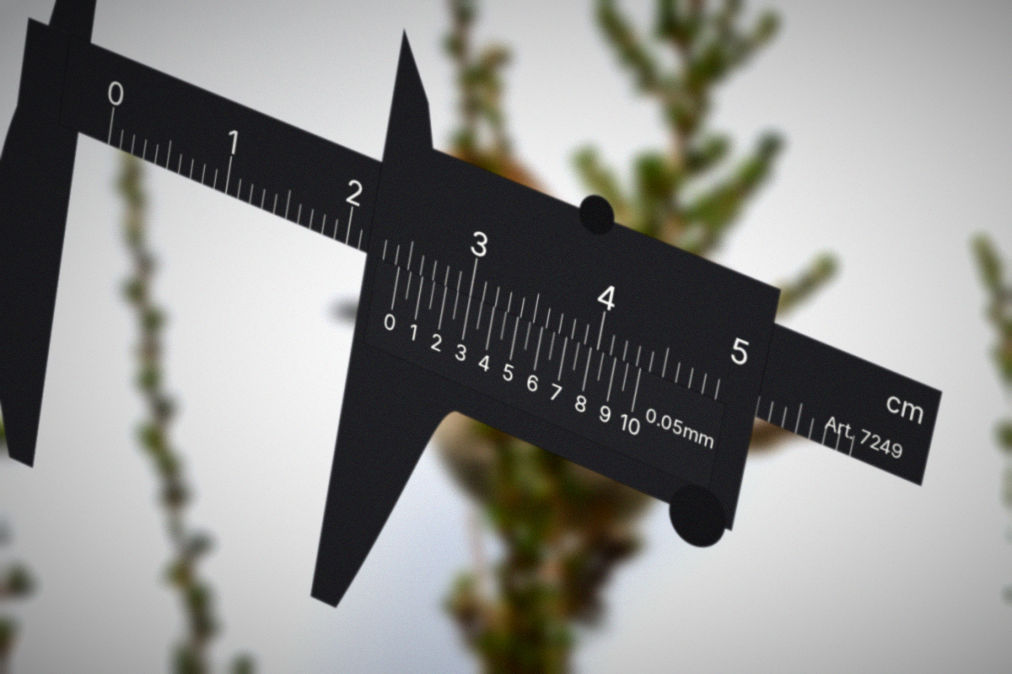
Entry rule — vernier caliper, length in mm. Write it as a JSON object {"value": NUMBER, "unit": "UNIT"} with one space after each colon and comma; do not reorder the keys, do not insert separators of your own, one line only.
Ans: {"value": 24.3, "unit": "mm"}
